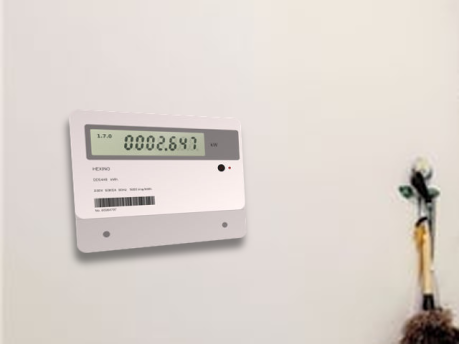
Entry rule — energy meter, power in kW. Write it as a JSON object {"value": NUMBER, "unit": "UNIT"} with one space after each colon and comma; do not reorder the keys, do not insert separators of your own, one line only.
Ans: {"value": 2.647, "unit": "kW"}
